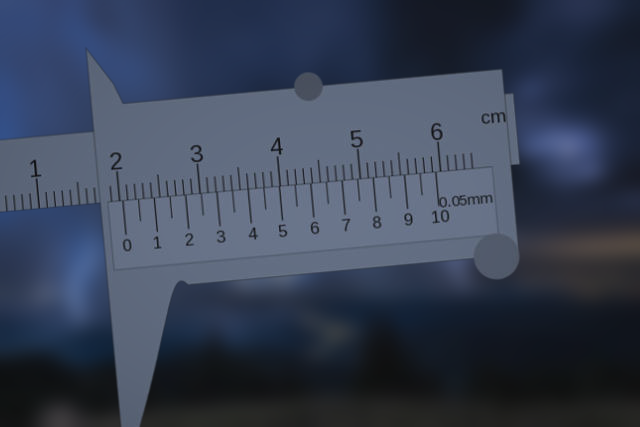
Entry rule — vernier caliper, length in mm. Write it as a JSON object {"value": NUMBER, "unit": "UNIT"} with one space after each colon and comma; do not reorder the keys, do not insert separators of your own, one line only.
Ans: {"value": 20.4, "unit": "mm"}
